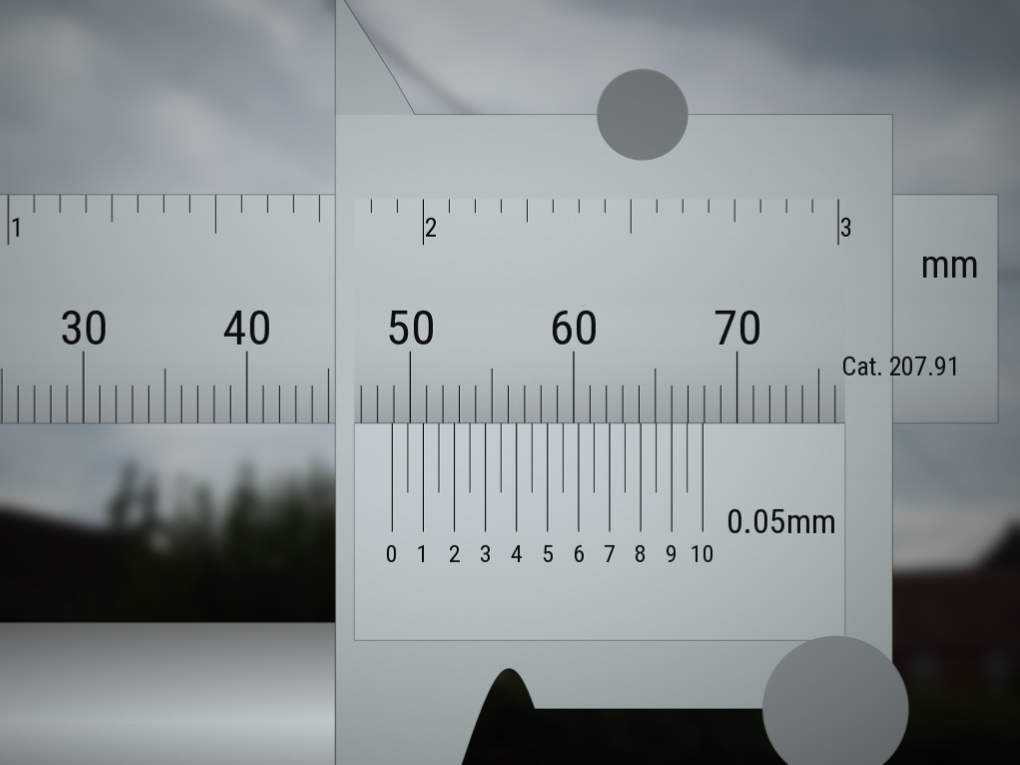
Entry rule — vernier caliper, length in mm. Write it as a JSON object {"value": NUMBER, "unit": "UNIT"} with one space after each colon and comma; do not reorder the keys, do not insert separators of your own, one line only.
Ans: {"value": 48.9, "unit": "mm"}
